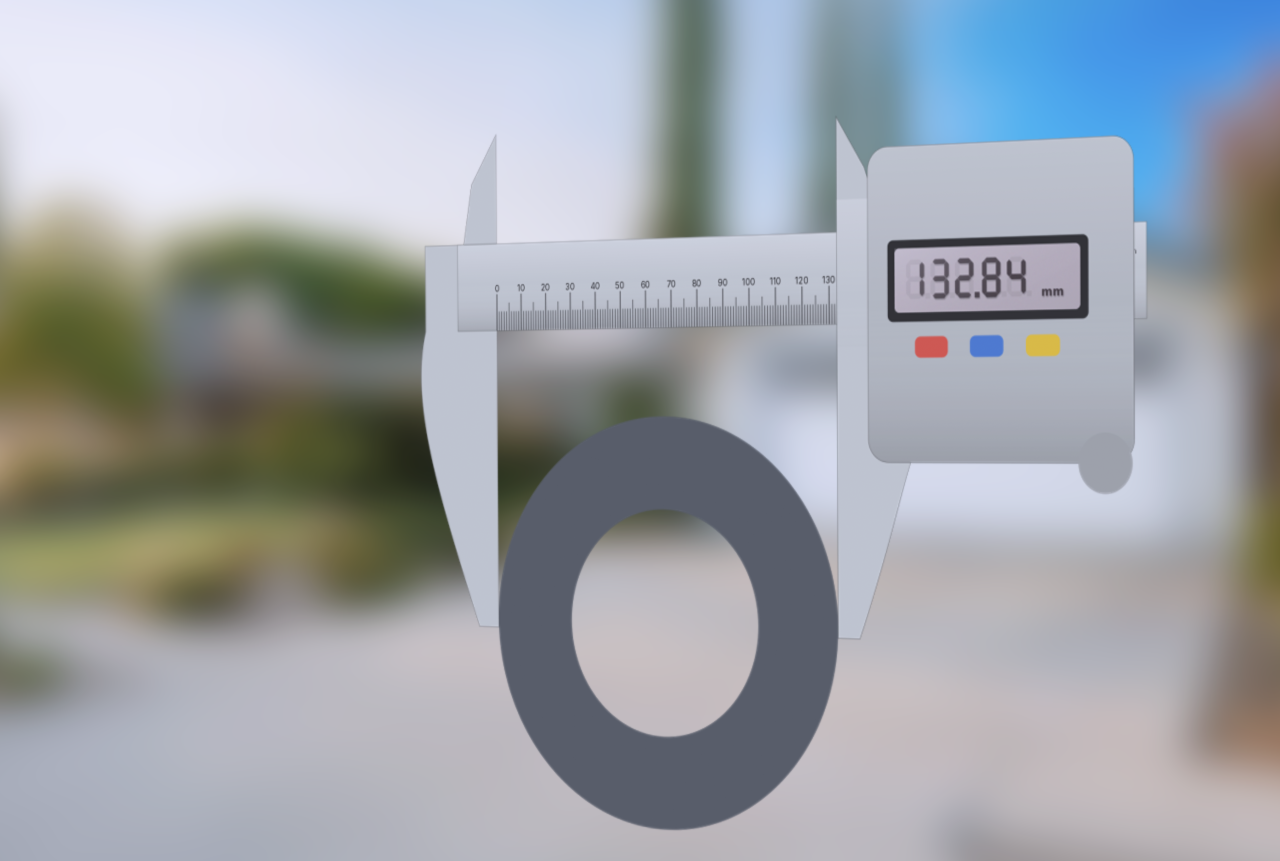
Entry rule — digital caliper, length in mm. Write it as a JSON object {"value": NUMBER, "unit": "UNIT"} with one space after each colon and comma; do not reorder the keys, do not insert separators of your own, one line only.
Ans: {"value": 132.84, "unit": "mm"}
